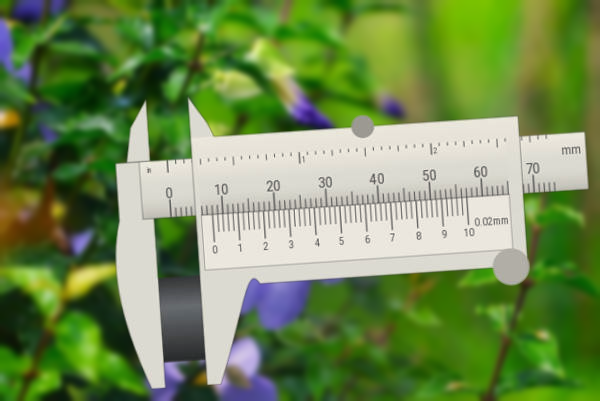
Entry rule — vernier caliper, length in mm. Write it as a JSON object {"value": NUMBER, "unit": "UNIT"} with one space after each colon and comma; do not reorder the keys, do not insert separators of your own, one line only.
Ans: {"value": 8.0, "unit": "mm"}
